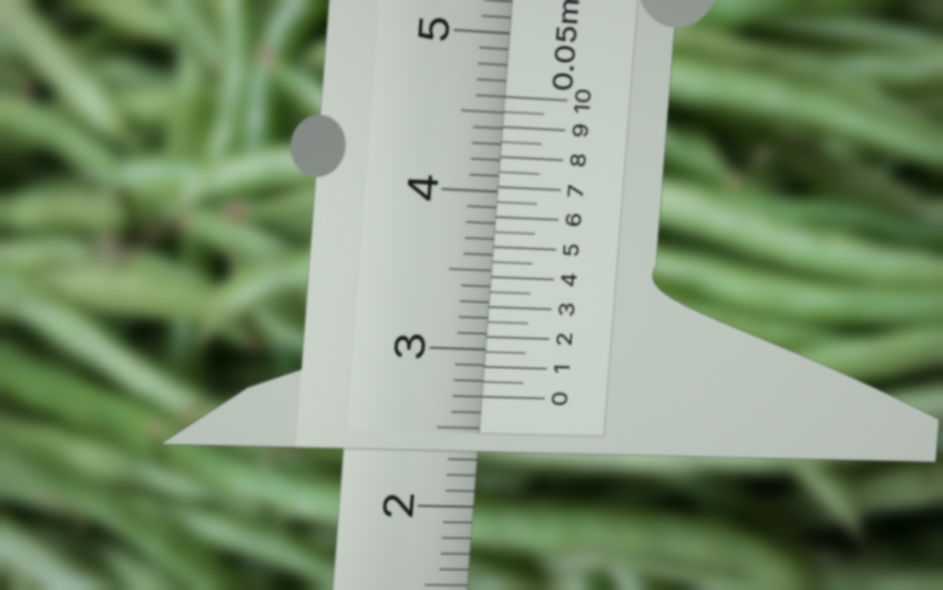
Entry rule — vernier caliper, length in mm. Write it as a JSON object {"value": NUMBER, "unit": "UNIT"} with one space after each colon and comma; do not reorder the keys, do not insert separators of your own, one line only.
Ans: {"value": 27.0, "unit": "mm"}
